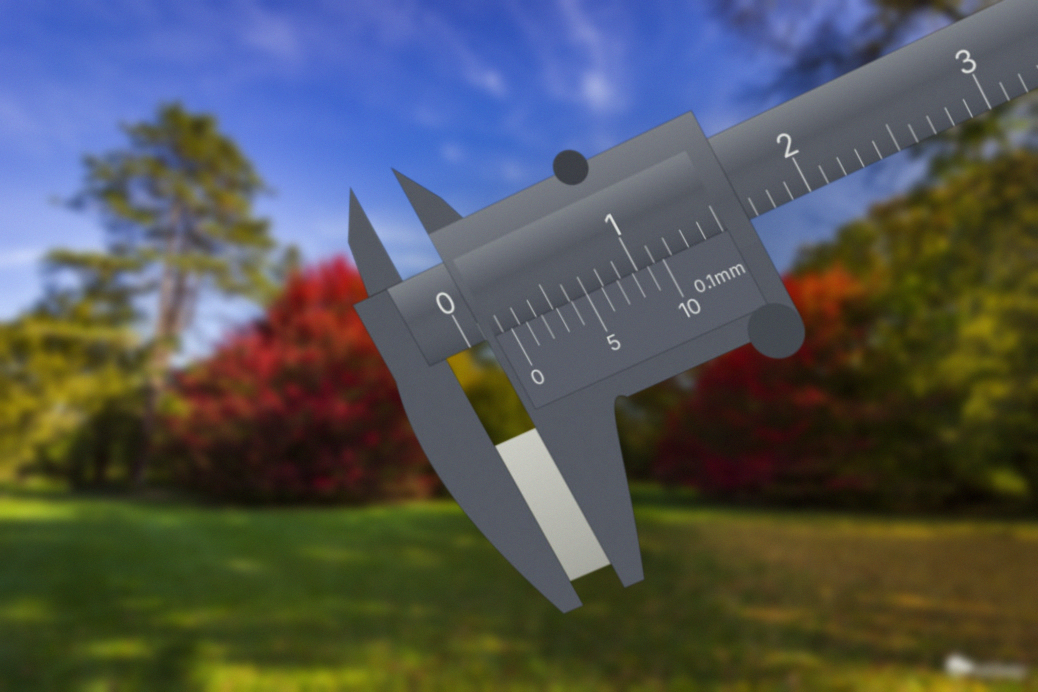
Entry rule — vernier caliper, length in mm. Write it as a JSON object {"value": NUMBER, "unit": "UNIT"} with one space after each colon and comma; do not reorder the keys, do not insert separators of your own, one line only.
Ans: {"value": 2.5, "unit": "mm"}
